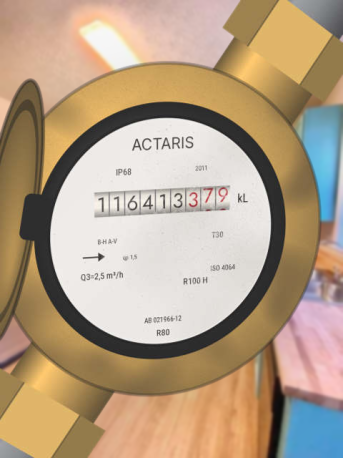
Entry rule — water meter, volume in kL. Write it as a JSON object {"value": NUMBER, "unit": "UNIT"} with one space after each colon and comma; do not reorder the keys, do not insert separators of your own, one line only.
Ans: {"value": 116413.379, "unit": "kL"}
